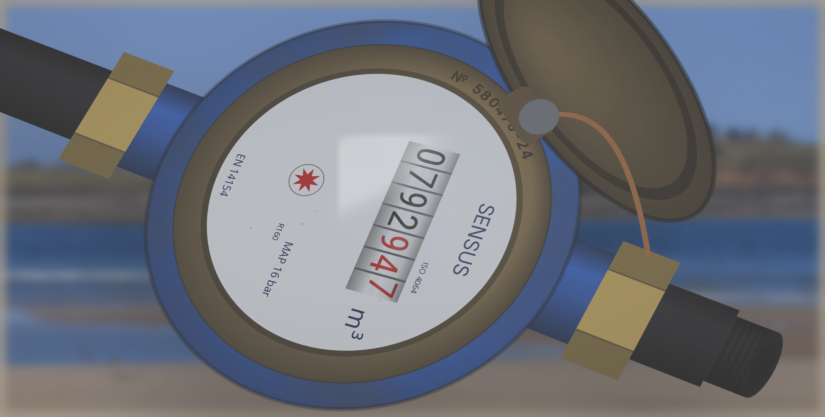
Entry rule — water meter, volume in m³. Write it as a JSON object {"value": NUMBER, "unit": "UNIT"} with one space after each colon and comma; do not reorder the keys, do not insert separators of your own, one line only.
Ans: {"value": 792.947, "unit": "m³"}
